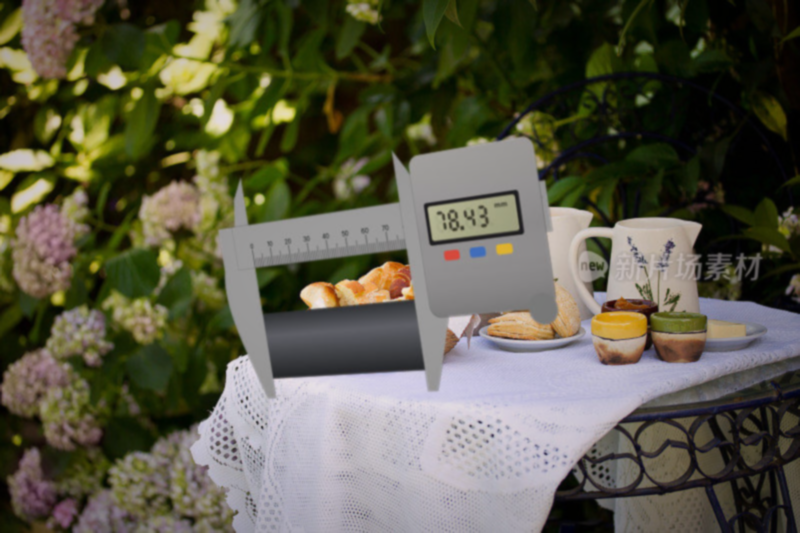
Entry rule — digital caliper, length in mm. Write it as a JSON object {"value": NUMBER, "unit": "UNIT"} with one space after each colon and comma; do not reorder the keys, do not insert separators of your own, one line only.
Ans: {"value": 78.43, "unit": "mm"}
